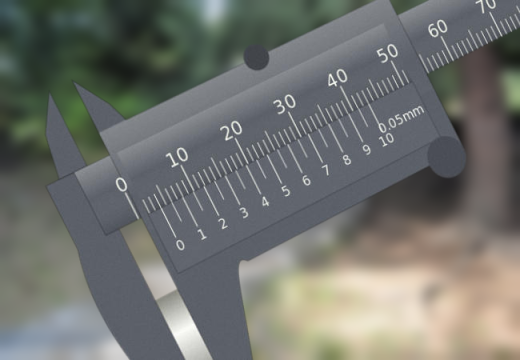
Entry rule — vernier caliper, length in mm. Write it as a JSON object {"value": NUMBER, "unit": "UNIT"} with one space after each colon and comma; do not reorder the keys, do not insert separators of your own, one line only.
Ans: {"value": 4.0, "unit": "mm"}
